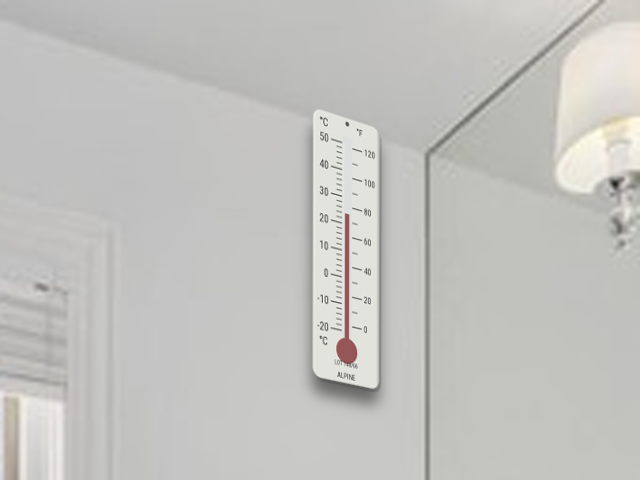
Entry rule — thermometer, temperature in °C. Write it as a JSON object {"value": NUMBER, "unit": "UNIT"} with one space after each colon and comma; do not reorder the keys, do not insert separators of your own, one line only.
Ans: {"value": 24, "unit": "°C"}
